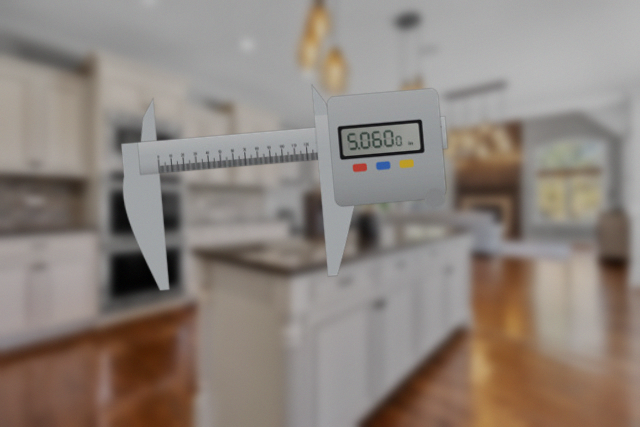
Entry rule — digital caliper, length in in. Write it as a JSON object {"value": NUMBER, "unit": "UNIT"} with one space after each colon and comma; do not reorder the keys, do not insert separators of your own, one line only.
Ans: {"value": 5.0600, "unit": "in"}
